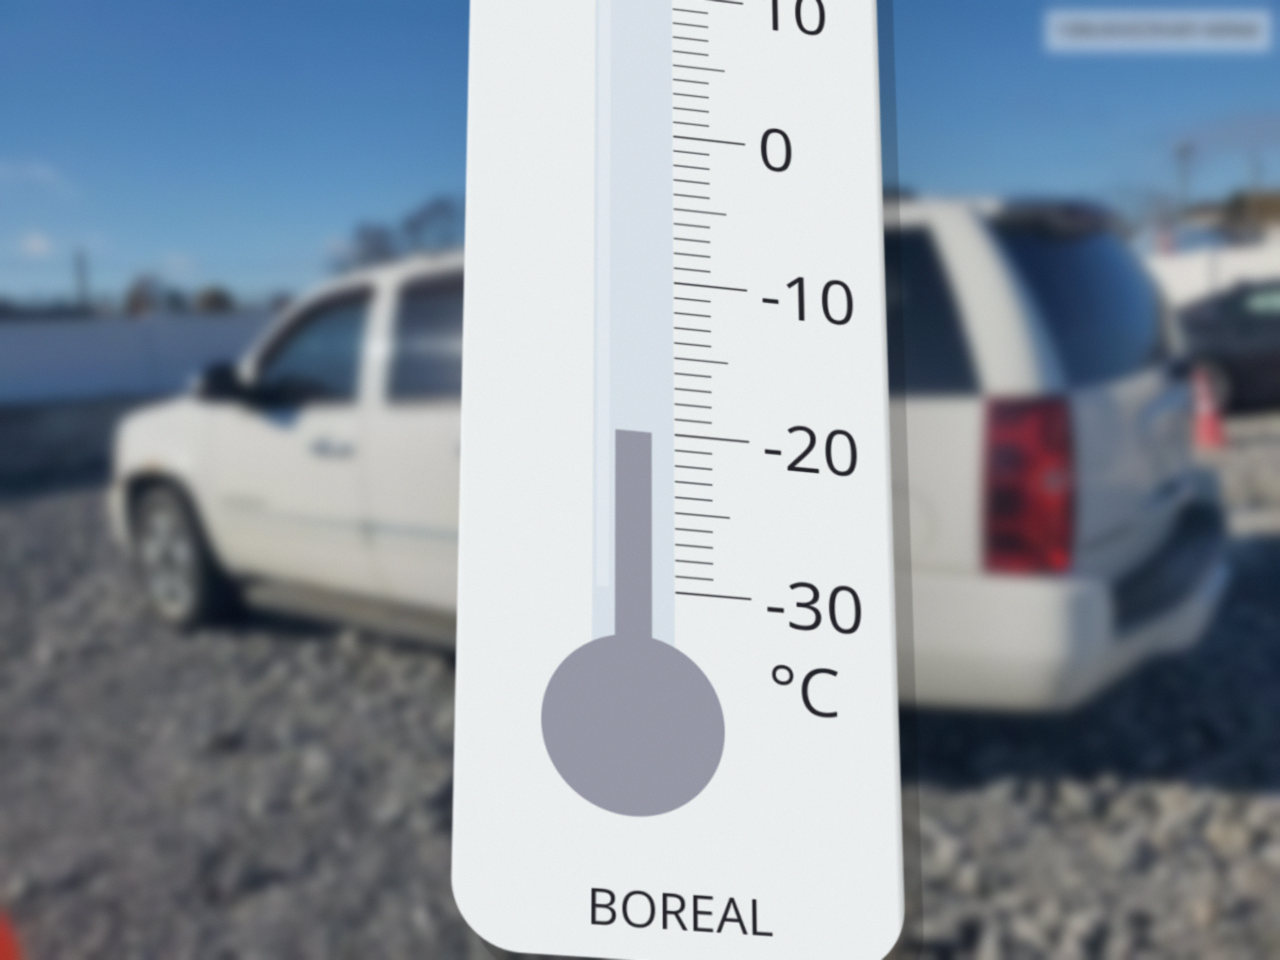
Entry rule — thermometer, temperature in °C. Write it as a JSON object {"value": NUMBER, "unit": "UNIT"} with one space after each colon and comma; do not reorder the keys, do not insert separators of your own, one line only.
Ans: {"value": -20, "unit": "°C"}
